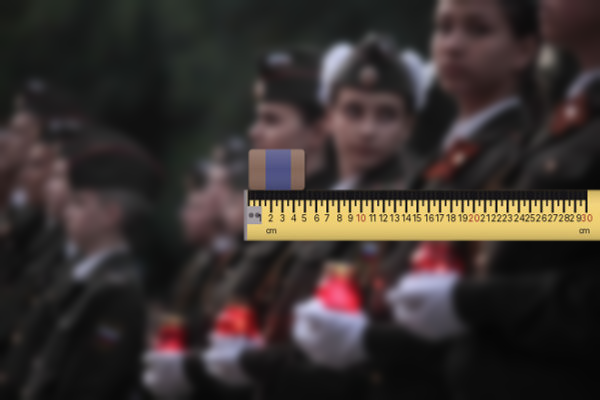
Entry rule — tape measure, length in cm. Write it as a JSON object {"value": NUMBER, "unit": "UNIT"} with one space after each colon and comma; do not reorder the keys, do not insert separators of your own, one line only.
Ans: {"value": 5, "unit": "cm"}
